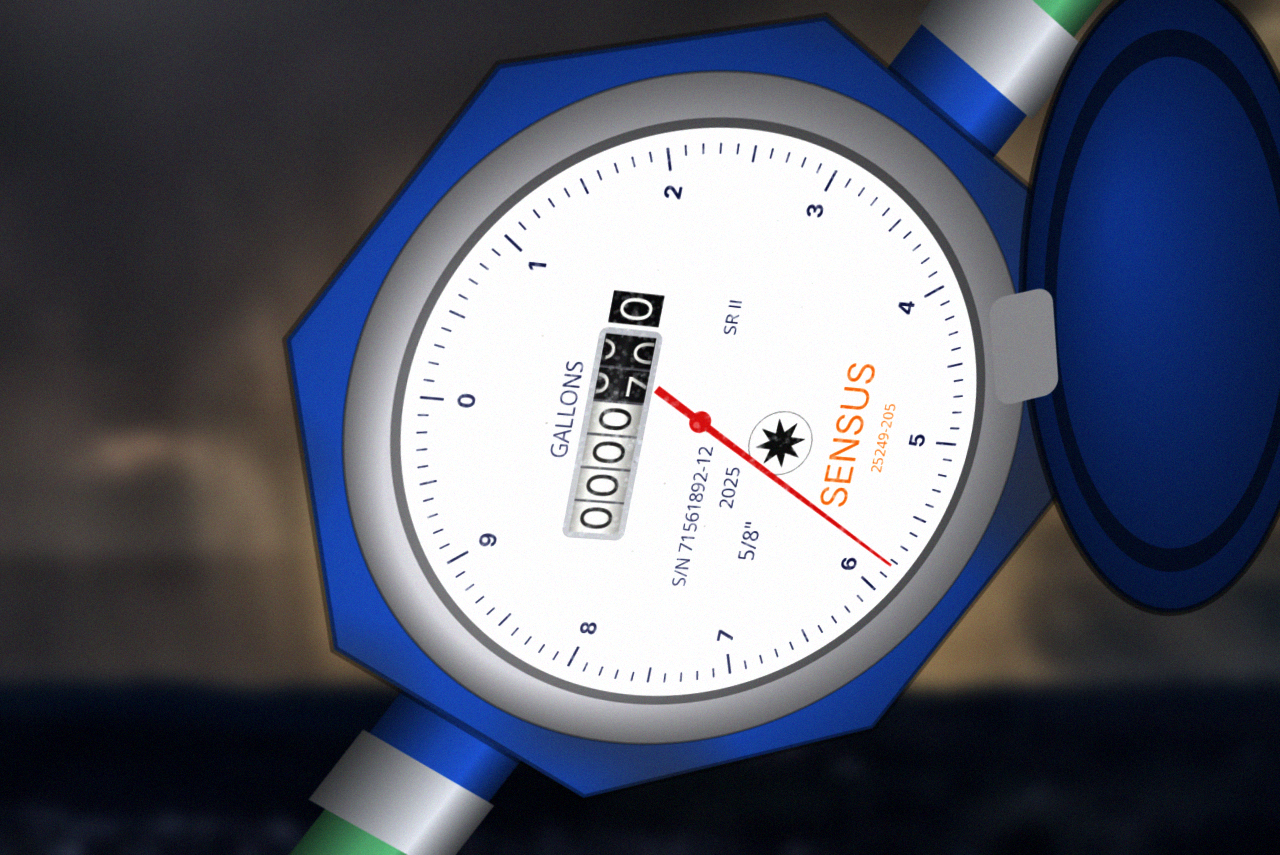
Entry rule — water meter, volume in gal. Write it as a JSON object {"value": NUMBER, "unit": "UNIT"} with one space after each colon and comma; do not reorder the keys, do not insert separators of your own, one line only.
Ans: {"value": 695.8, "unit": "gal"}
